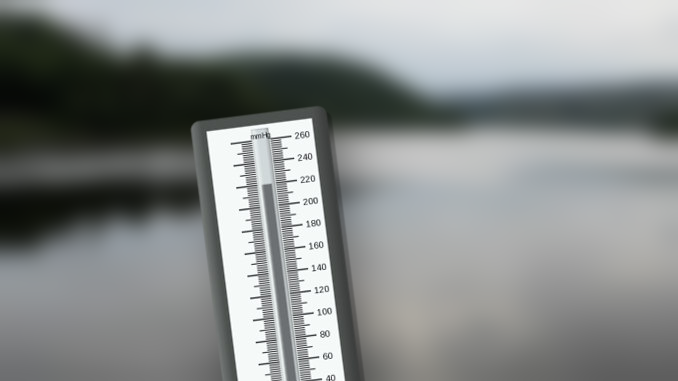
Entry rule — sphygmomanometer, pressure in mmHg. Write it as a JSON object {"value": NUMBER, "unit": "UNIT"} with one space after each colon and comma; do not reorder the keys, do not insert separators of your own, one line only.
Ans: {"value": 220, "unit": "mmHg"}
